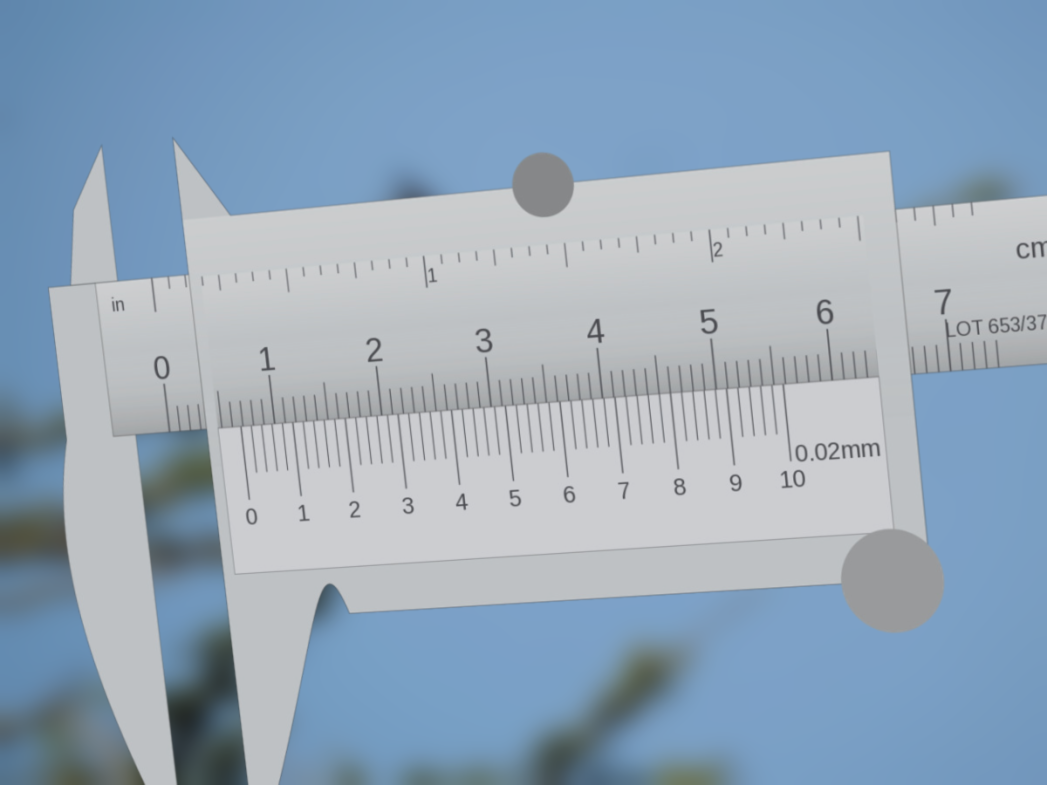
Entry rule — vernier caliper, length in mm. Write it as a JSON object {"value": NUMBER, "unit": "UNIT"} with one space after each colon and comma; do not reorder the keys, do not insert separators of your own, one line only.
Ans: {"value": 6.8, "unit": "mm"}
